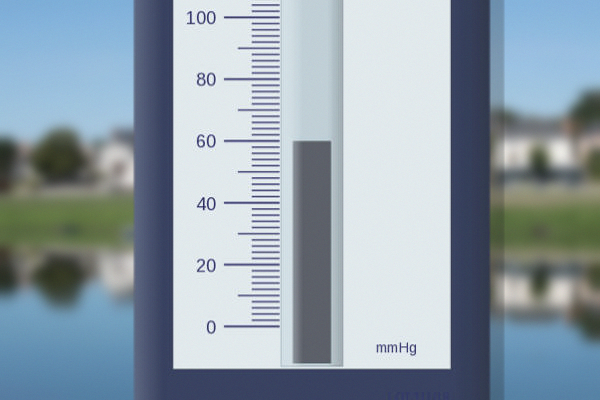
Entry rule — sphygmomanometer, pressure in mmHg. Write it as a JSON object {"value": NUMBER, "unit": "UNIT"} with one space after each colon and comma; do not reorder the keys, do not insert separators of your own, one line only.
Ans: {"value": 60, "unit": "mmHg"}
